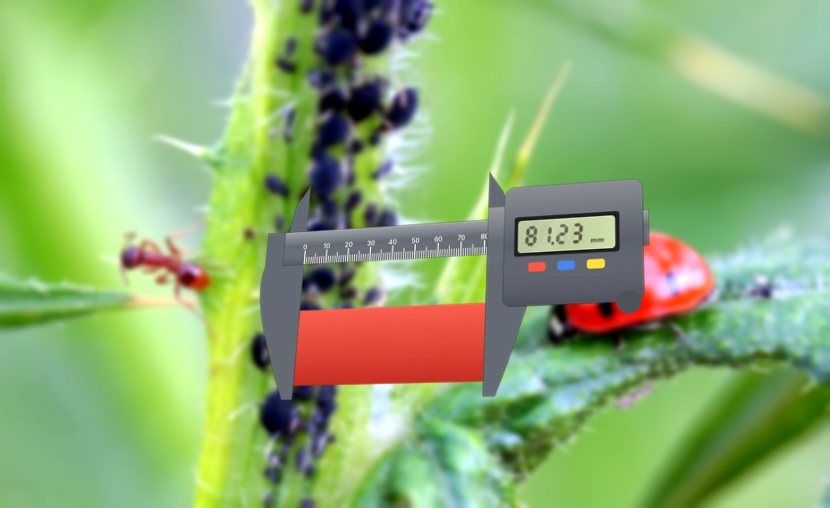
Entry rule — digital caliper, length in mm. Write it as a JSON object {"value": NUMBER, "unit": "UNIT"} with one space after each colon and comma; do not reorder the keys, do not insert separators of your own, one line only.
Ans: {"value": 81.23, "unit": "mm"}
